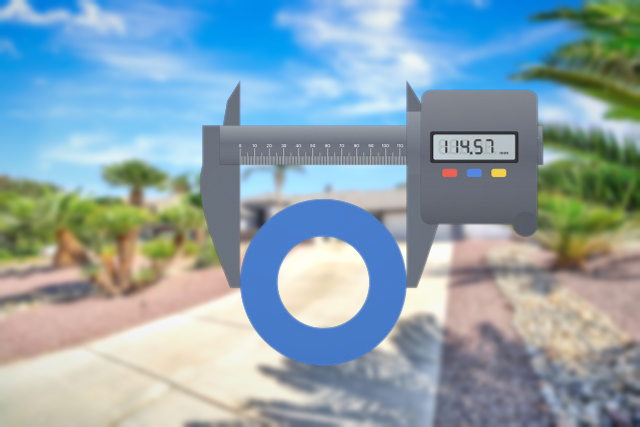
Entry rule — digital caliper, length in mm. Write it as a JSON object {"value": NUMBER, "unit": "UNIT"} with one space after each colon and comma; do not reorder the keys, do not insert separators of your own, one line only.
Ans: {"value": 114.57, "unit": "mm"}
